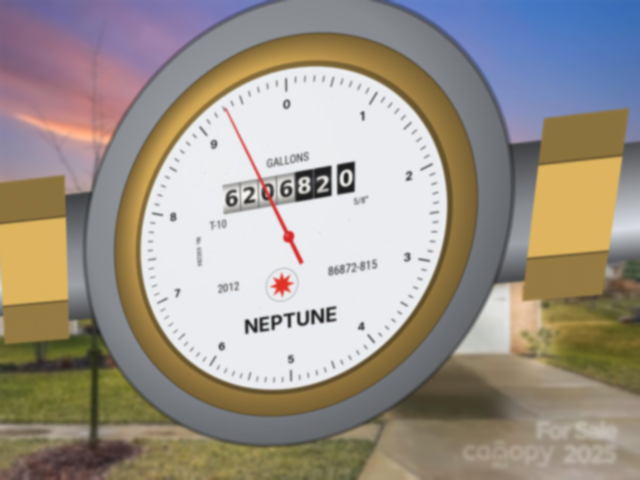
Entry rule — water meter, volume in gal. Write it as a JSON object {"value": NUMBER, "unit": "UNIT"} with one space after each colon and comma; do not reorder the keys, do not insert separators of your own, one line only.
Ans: {"value": 6206819.3, "unit": "gal"}
